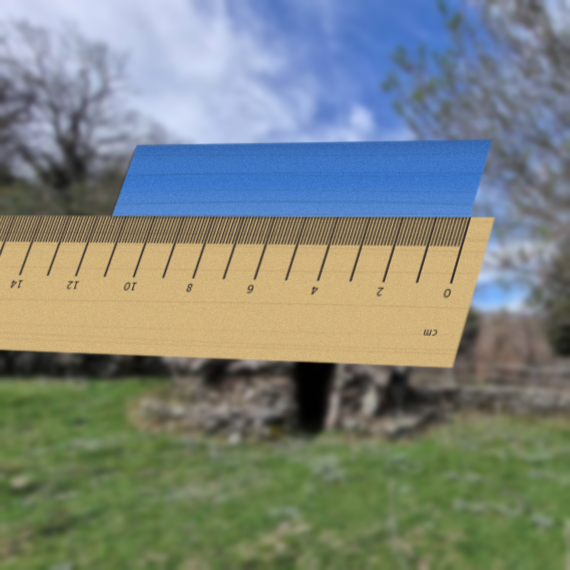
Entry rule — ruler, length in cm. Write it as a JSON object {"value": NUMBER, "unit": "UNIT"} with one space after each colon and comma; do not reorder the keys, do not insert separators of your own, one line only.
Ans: {"value": 11.5, "unit": "cm"}
